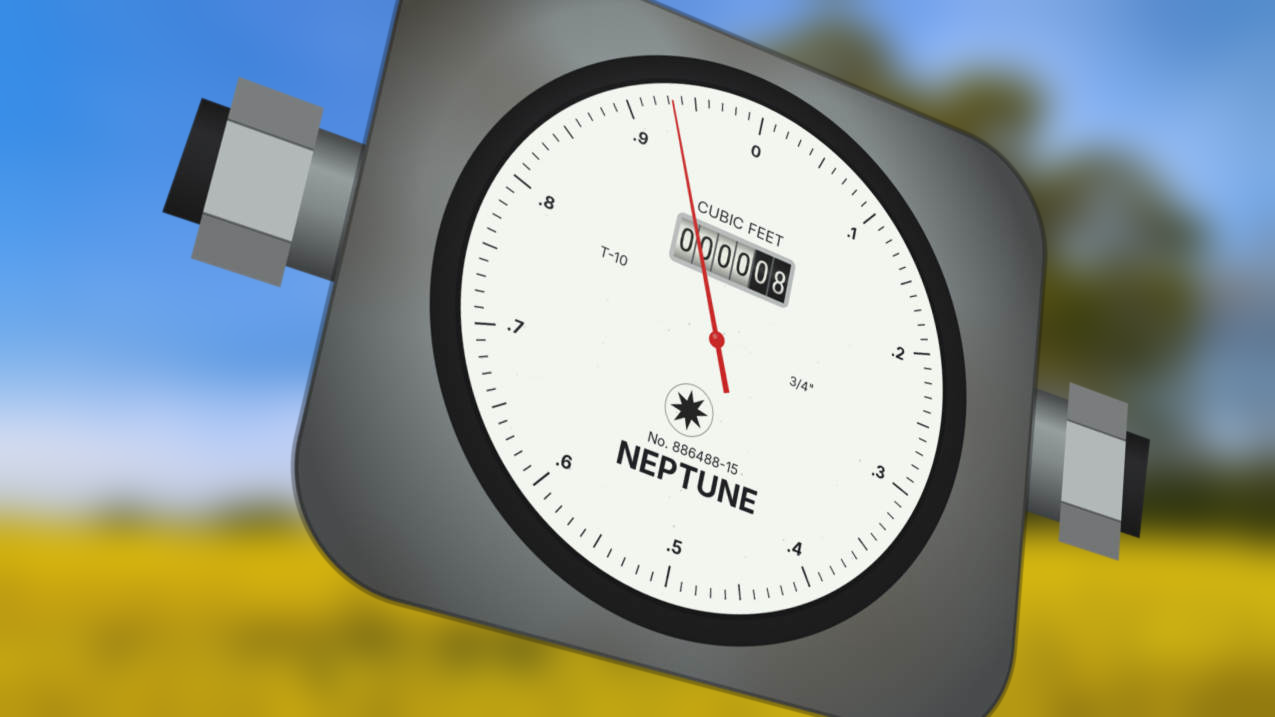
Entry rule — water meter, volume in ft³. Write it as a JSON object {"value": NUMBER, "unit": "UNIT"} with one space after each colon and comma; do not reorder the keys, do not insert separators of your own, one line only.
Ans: {"value": 7.93, "unit": "ft³"}
